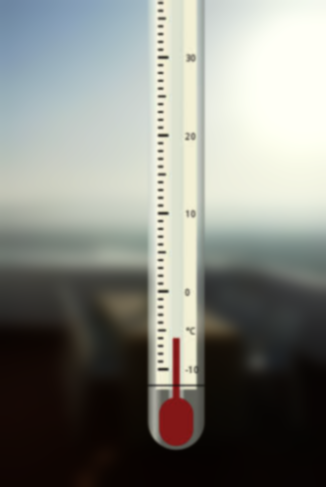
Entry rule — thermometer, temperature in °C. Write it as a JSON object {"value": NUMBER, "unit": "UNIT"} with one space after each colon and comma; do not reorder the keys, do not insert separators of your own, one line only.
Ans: {"value": -6, "unit": "°C"}
